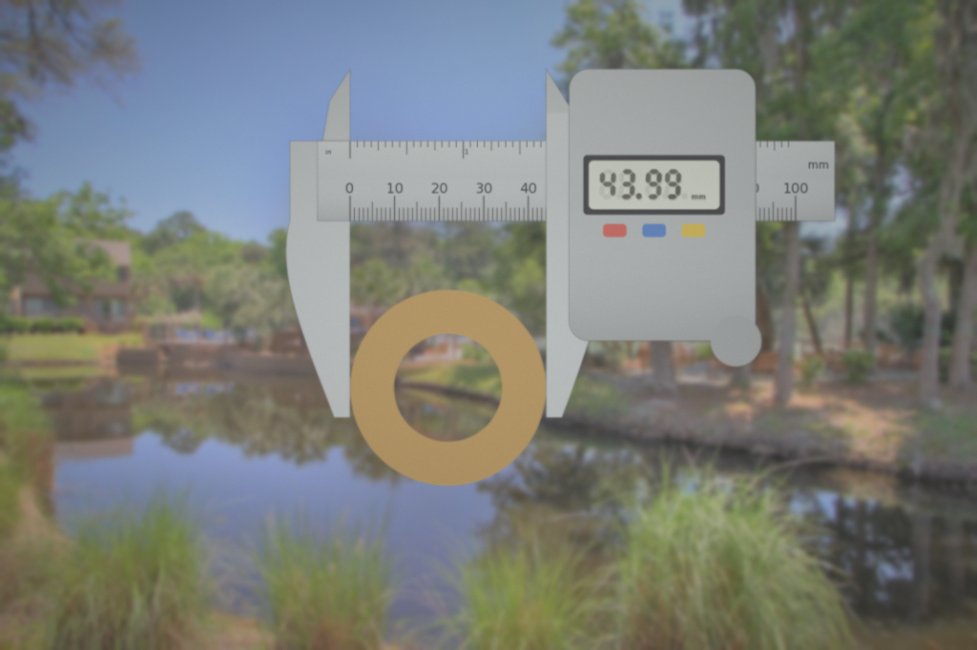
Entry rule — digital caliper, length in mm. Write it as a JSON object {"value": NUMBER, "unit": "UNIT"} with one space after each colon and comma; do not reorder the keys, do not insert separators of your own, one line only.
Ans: {"value": 43.99, "unit": "mm"}
